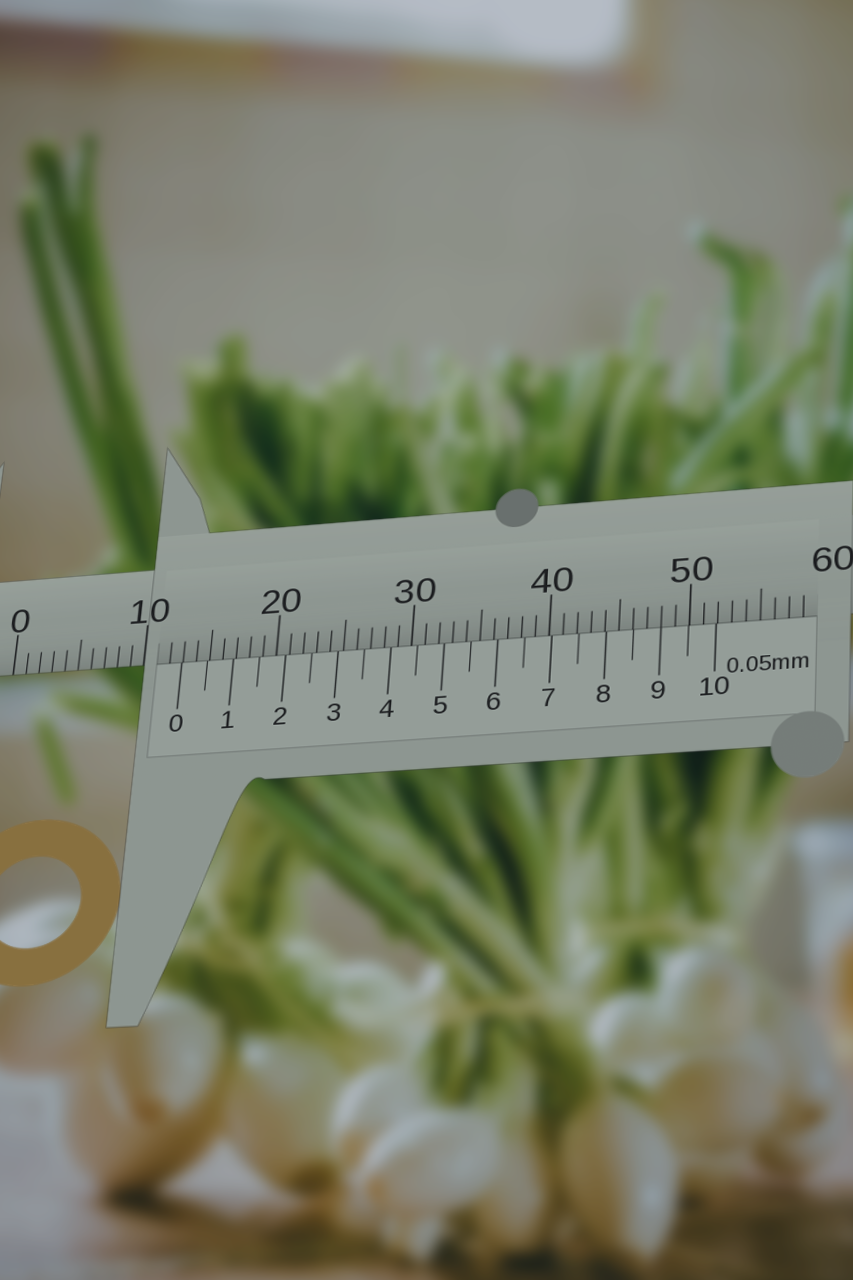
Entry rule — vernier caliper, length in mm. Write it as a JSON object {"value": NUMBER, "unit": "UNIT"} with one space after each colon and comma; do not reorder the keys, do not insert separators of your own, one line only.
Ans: {"value": 12.9, "unit": "mm"}
